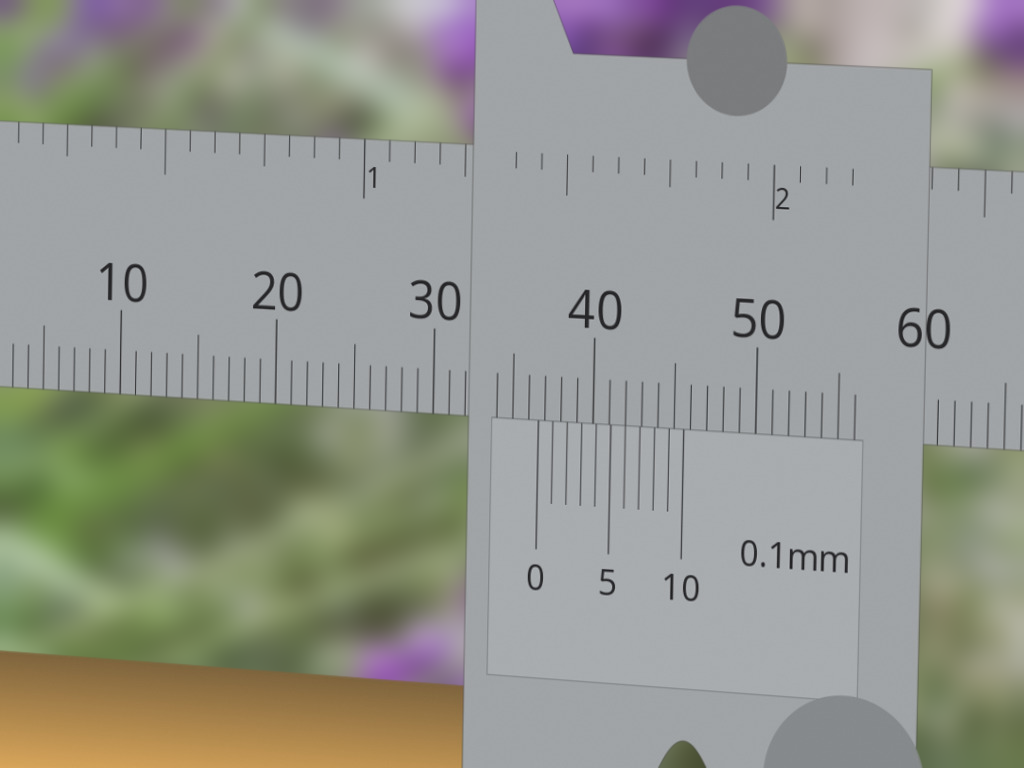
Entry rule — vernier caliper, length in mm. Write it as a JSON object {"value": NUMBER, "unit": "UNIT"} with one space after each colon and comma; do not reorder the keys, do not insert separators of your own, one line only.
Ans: {"value": 36.6, "unit": "mm"}
